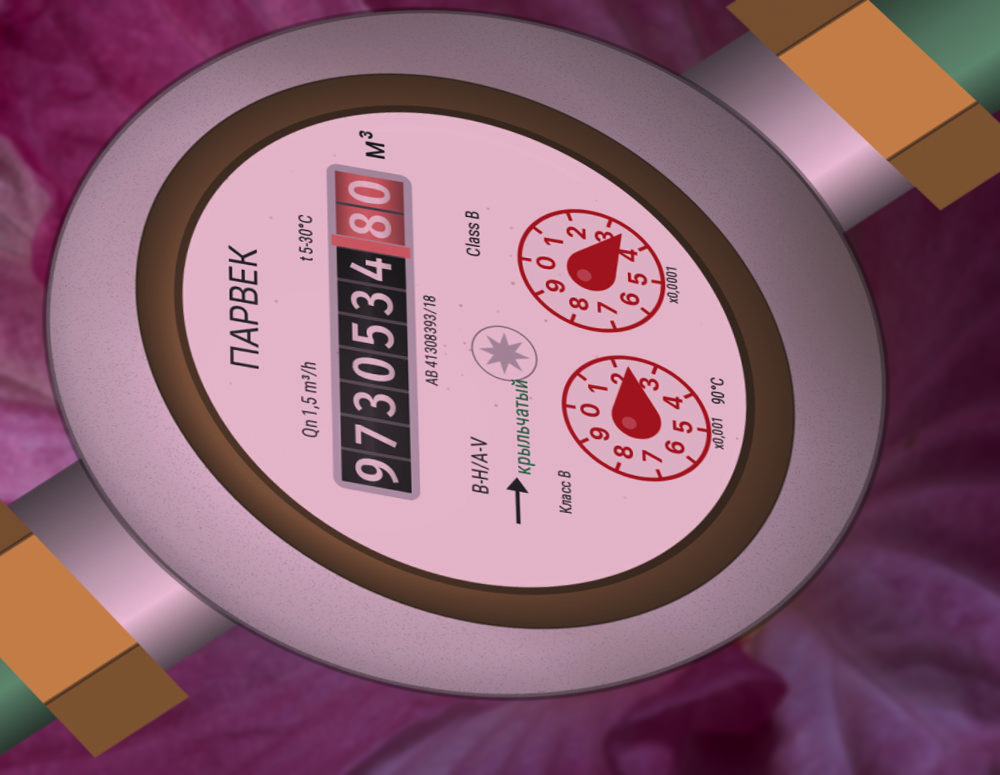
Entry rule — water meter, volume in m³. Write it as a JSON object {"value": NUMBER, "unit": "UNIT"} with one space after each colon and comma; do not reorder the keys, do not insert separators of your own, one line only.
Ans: {"value": 9730534.8023, "unit": "m³"}
